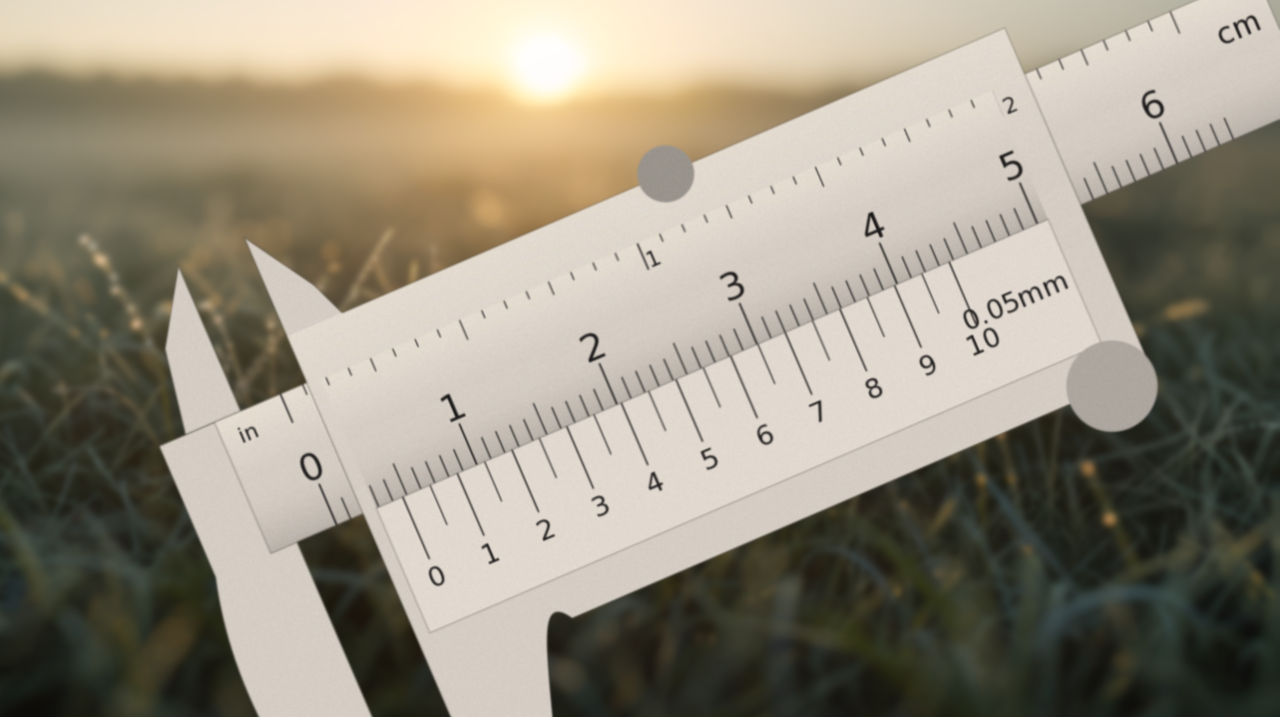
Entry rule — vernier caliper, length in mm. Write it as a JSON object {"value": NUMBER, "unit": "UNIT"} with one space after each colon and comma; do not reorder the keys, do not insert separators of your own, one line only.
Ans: {"value": 4.7, "unit": "mm"}
